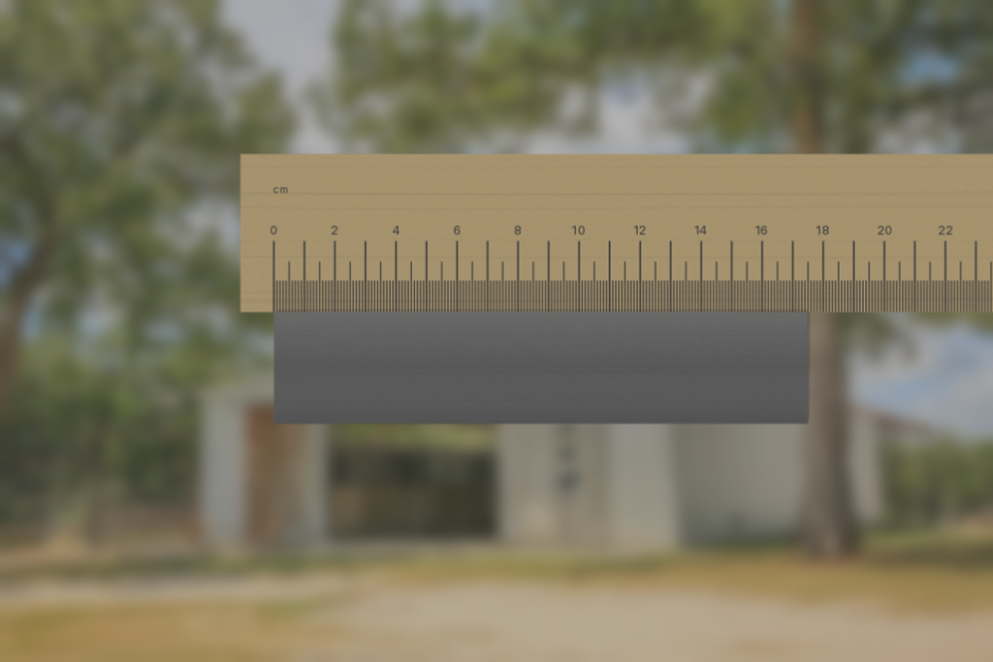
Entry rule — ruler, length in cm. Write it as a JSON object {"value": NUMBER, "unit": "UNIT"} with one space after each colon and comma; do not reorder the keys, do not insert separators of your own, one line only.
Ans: {"value": 17.5, "unit": "cm"}
